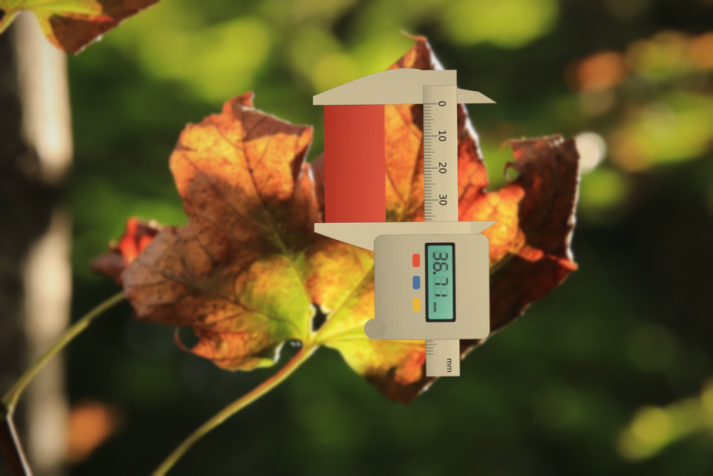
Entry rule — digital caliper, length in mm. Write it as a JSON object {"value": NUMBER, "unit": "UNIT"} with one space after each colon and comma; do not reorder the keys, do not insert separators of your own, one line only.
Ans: {"value": 36.71, "unit": "mm"}
